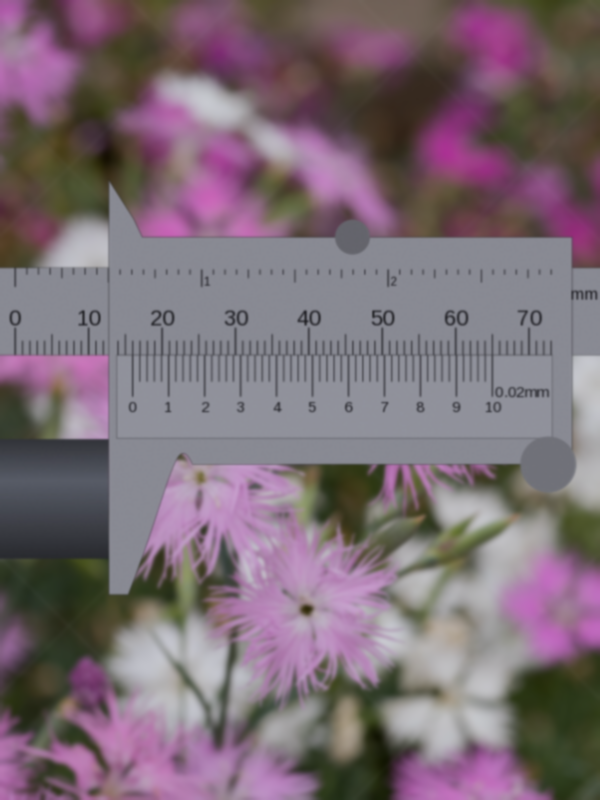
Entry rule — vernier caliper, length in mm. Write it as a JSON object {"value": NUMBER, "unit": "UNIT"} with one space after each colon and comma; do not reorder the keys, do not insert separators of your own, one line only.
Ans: {"value": 16.0, "unit": "mm"}
